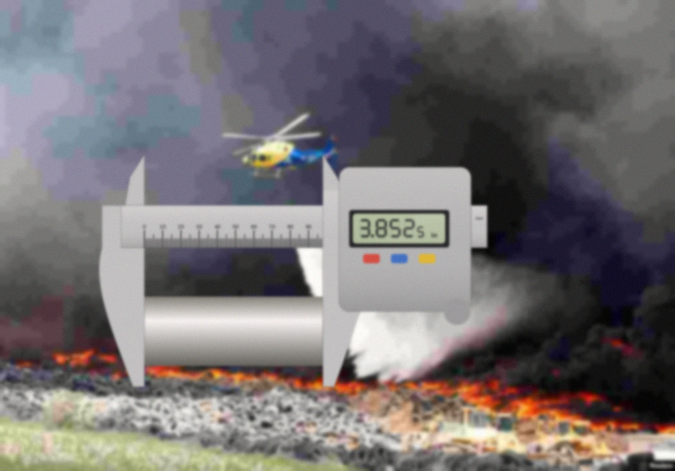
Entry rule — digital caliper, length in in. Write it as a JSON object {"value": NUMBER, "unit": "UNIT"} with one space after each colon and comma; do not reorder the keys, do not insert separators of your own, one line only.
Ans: {"value": 3.8525, "unit": "in"}
